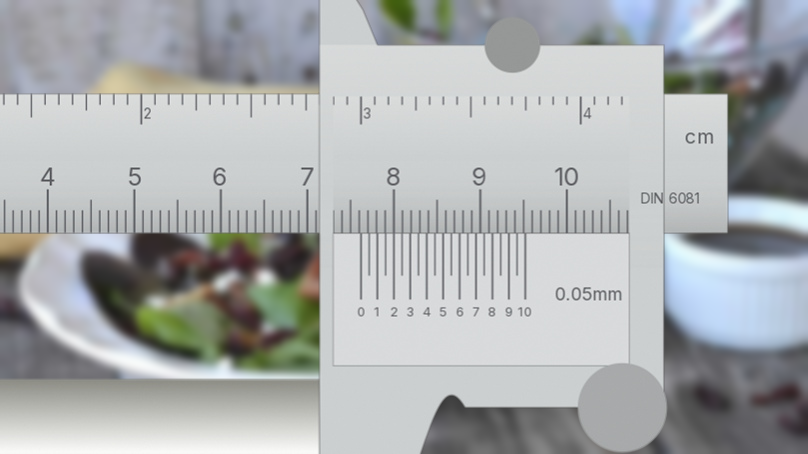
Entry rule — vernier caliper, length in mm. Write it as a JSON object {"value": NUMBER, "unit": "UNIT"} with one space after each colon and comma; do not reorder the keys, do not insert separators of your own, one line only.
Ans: {"value": 76.2, "unit": "mm"}
